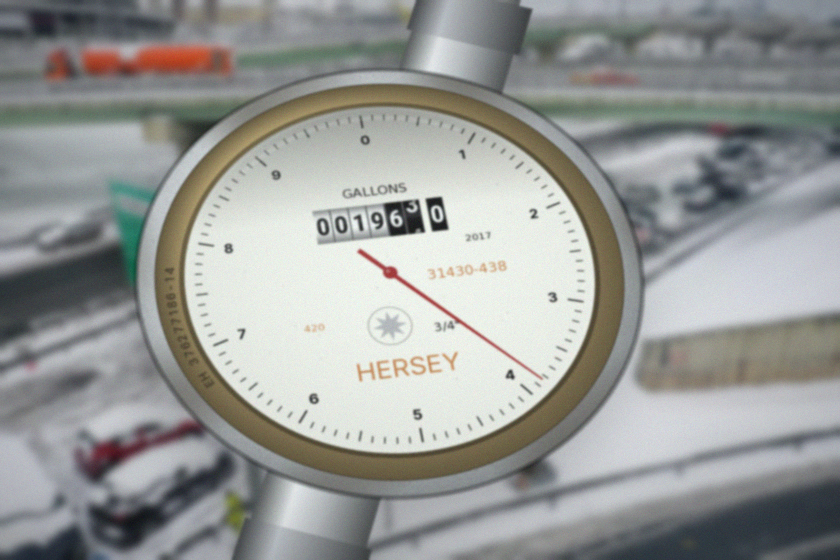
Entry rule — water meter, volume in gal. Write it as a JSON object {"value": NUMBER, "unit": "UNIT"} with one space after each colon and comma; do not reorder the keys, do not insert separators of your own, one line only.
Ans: {"value": 19633.8, "unit": "gal"}
